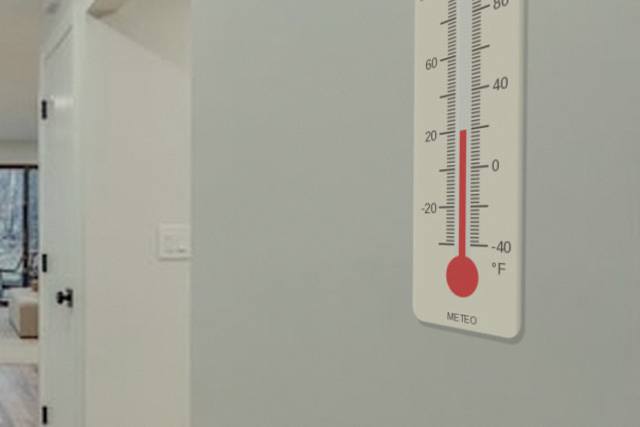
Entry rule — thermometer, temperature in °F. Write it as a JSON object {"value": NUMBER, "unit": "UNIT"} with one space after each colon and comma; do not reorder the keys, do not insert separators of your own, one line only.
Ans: {"value": 20, "unit": "°F"}
